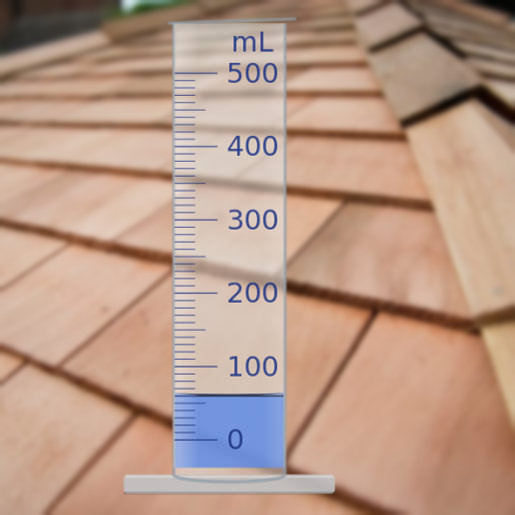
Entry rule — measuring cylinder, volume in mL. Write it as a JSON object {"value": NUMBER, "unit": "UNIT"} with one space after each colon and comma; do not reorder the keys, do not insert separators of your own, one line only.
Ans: {"value": 60, "unit": "mL"}
